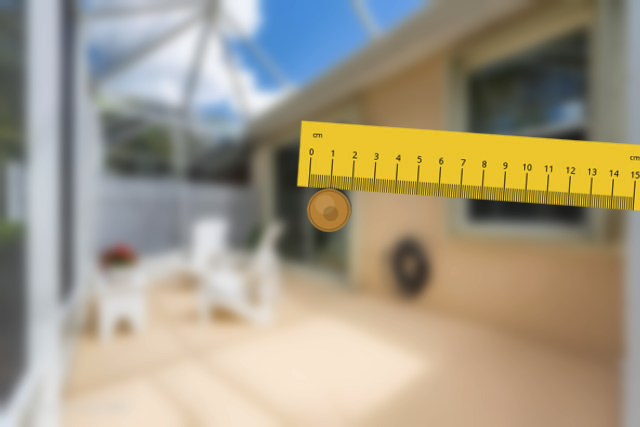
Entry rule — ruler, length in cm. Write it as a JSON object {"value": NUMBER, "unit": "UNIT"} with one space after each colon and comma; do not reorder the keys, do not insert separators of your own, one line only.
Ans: {"value": 2, "unit": "cm"}
